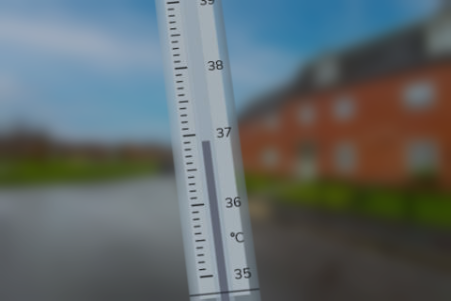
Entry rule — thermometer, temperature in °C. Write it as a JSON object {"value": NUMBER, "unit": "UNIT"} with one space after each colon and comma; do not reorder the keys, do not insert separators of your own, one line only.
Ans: {"value": 36.9, "unit": "°C"}
